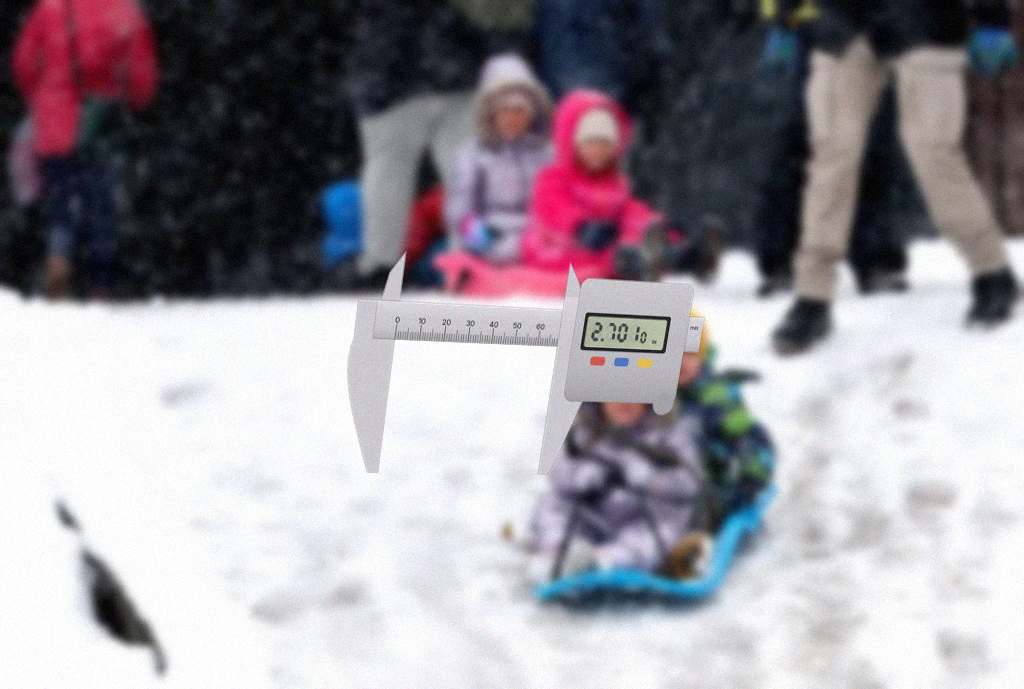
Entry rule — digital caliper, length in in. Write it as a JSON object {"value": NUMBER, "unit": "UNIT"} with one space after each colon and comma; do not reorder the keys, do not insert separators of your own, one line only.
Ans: {"value": 2.7010, "unit": "in"}
